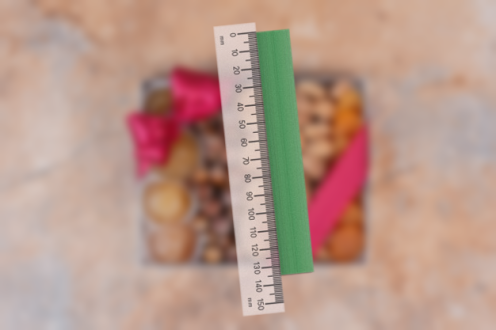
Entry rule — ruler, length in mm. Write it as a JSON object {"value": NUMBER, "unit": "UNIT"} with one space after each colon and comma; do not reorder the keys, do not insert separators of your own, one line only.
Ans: {"value": 135, "unit": "mm"}
